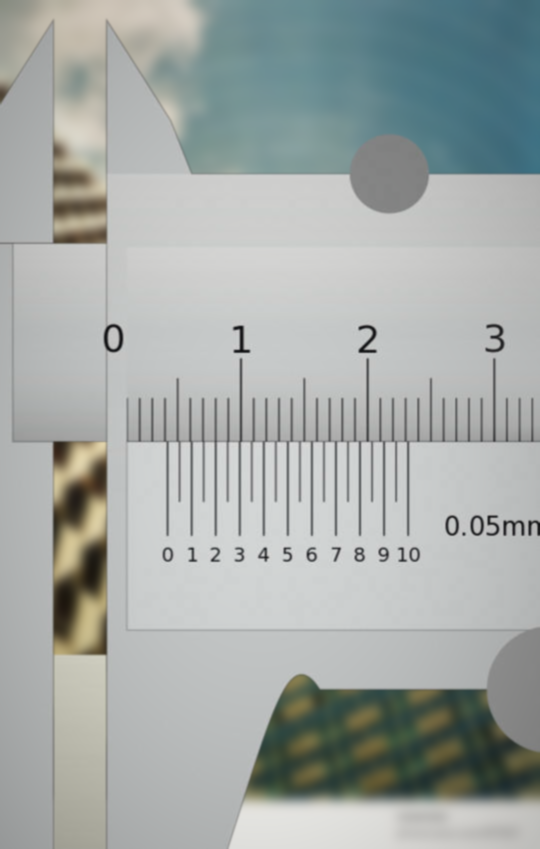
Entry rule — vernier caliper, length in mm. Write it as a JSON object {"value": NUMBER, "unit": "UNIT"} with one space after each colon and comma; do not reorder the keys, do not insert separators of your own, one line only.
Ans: {"value": 4.2, "unit": "mm"}
